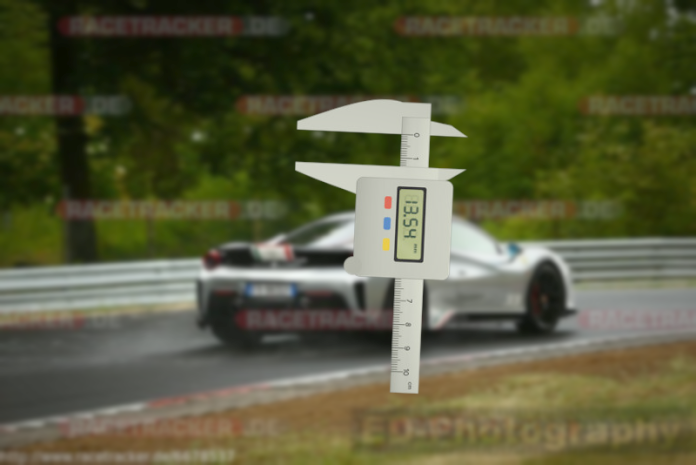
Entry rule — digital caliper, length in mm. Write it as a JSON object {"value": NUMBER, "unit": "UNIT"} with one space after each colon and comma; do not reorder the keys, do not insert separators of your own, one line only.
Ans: {"value": 13.54, "unit": "mm"}
